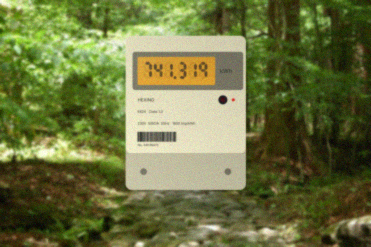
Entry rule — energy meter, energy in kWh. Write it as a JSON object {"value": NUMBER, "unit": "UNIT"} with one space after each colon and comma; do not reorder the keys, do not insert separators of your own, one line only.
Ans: {"value": 741.319, "unit": "kWh"}
